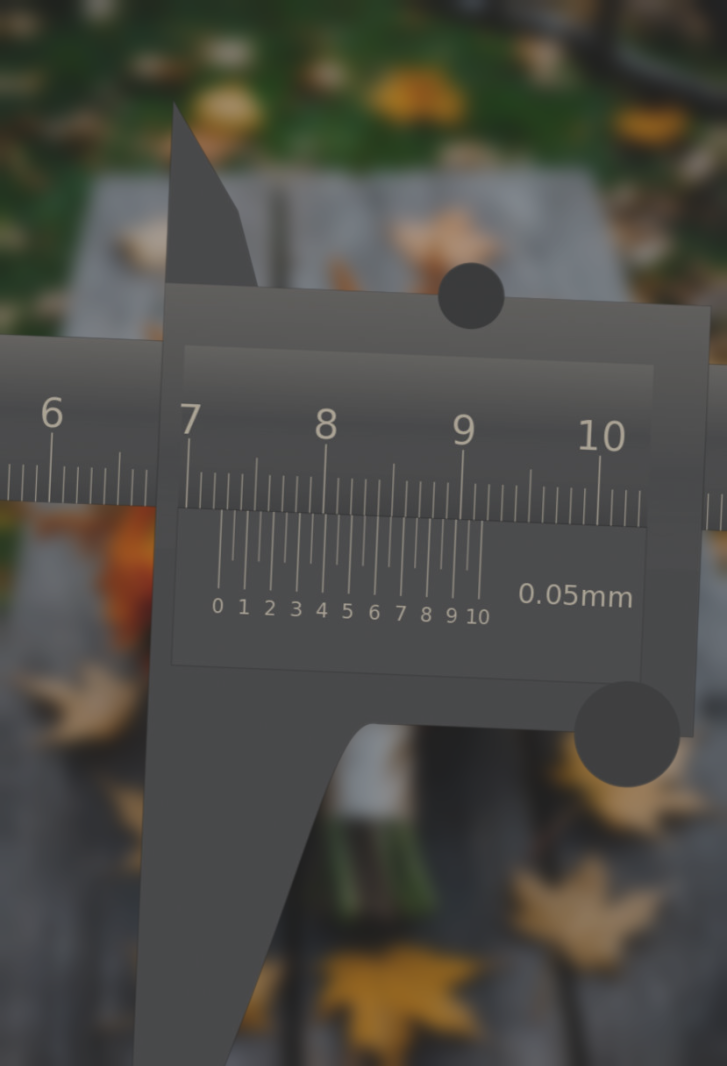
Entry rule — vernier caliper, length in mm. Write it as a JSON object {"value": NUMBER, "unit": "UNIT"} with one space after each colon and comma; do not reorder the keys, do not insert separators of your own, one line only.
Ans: {"value": 72.6, "unit": "mm"}
